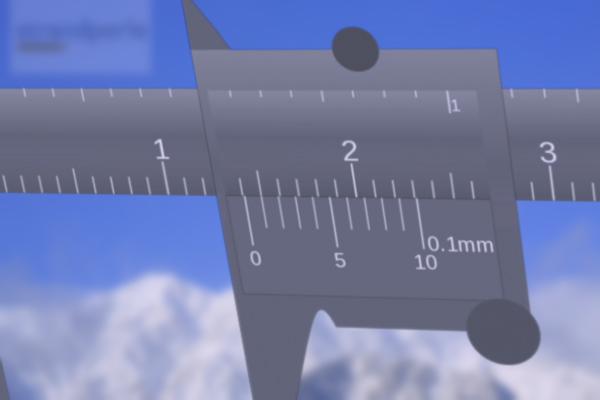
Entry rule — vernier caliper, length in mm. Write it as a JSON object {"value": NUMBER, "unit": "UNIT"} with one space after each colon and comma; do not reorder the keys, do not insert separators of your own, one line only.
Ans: {"value": 14.1, "unit": "mm"}
